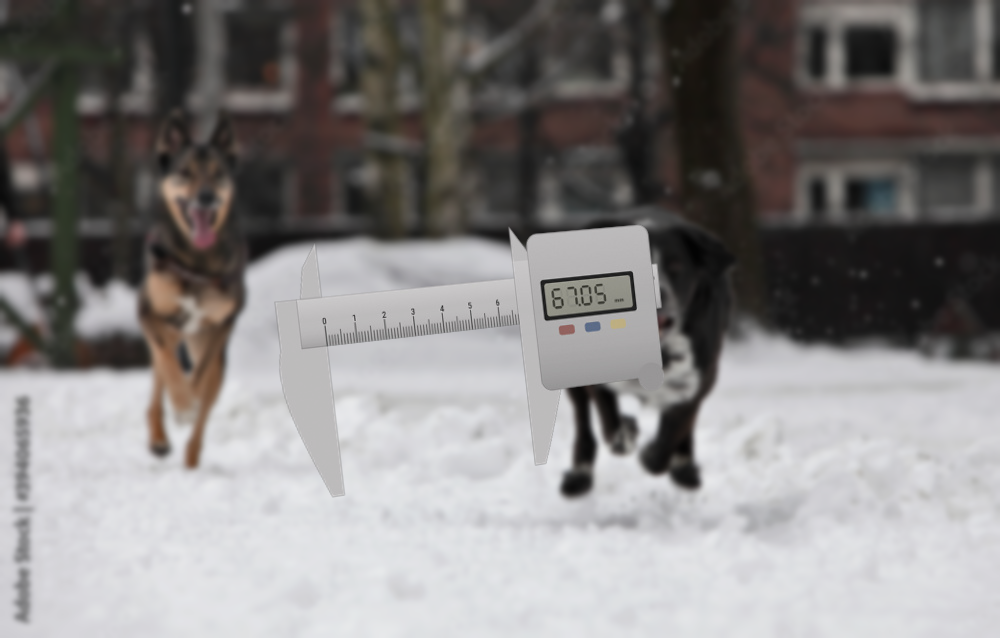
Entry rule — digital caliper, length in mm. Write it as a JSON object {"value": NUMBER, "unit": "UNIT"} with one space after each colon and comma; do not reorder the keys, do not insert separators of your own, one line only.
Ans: {"value": 67.05, "unit": "mm"}
